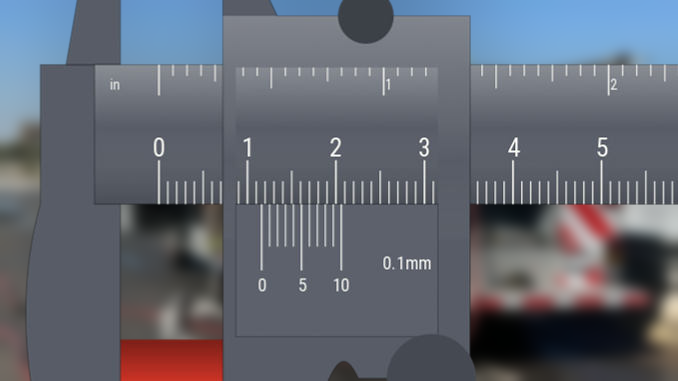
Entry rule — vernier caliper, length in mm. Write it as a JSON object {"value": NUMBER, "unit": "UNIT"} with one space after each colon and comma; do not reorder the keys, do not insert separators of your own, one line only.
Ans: {"value": 11.6, "unit": "mm"}
